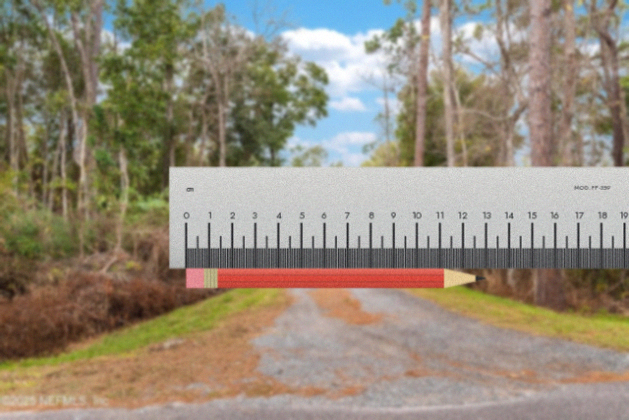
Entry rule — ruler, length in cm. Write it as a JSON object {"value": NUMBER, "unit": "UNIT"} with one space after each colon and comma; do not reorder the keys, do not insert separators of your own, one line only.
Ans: {"value": 13, "unit": "cm"}
